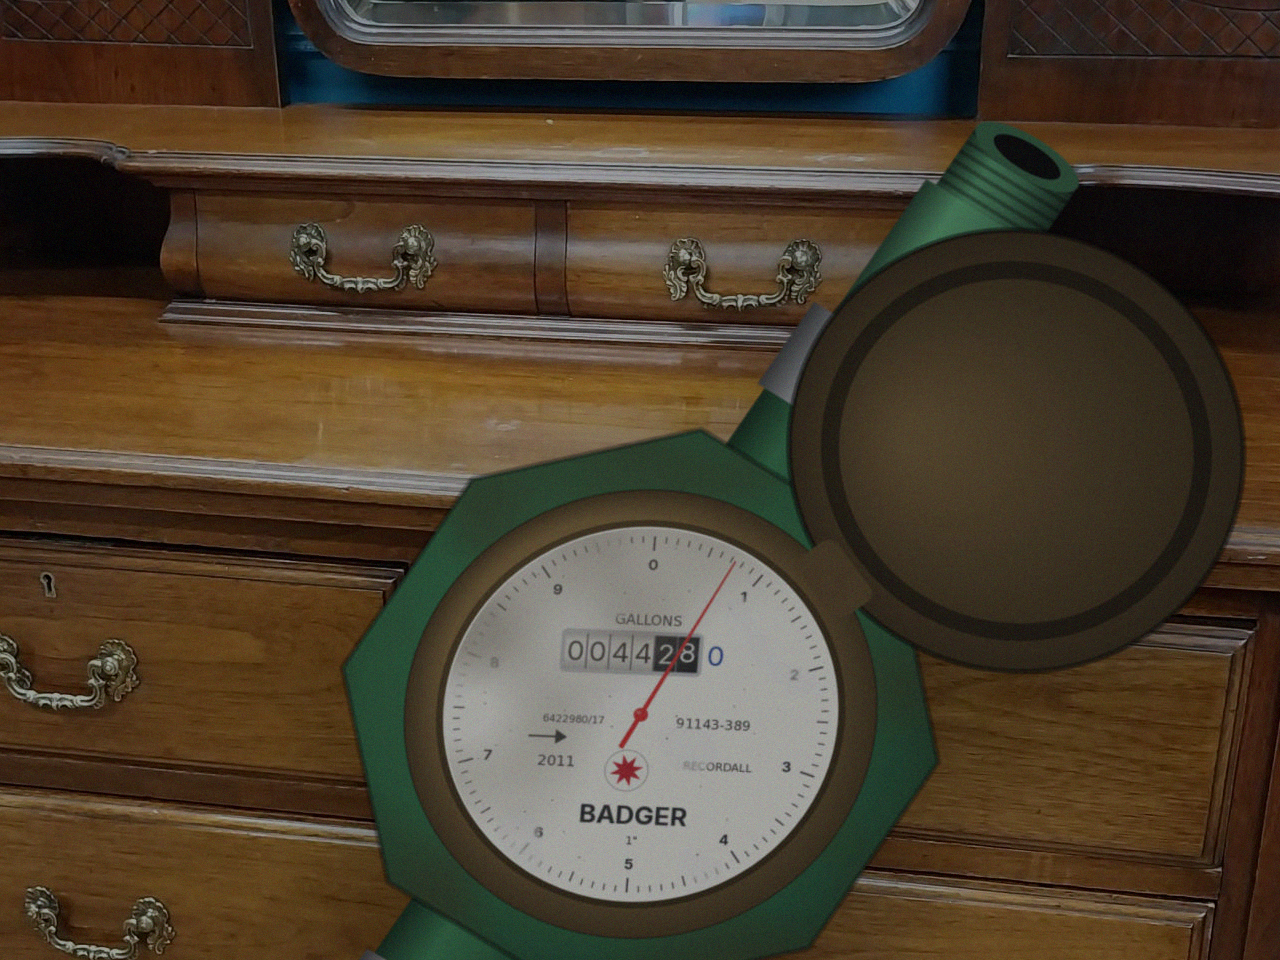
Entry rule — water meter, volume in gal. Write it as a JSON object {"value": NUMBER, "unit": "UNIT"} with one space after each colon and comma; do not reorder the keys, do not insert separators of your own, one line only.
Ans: {"value": 44280.7, "unit": "gal"}
